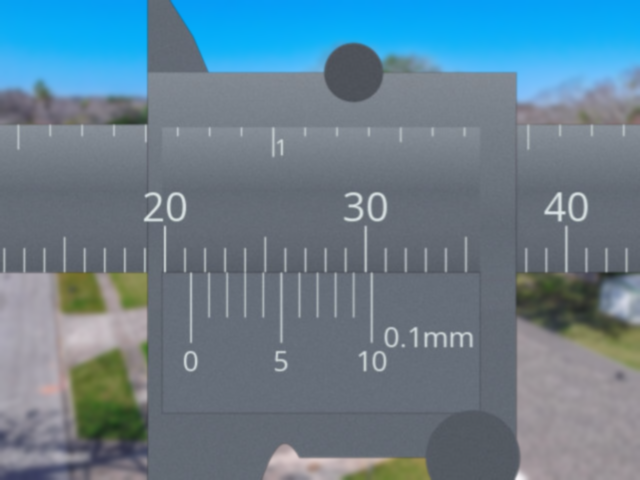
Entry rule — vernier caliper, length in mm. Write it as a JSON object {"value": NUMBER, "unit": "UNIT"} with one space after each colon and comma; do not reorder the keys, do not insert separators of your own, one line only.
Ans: {"value": 21.3, "unit": "mm"}
